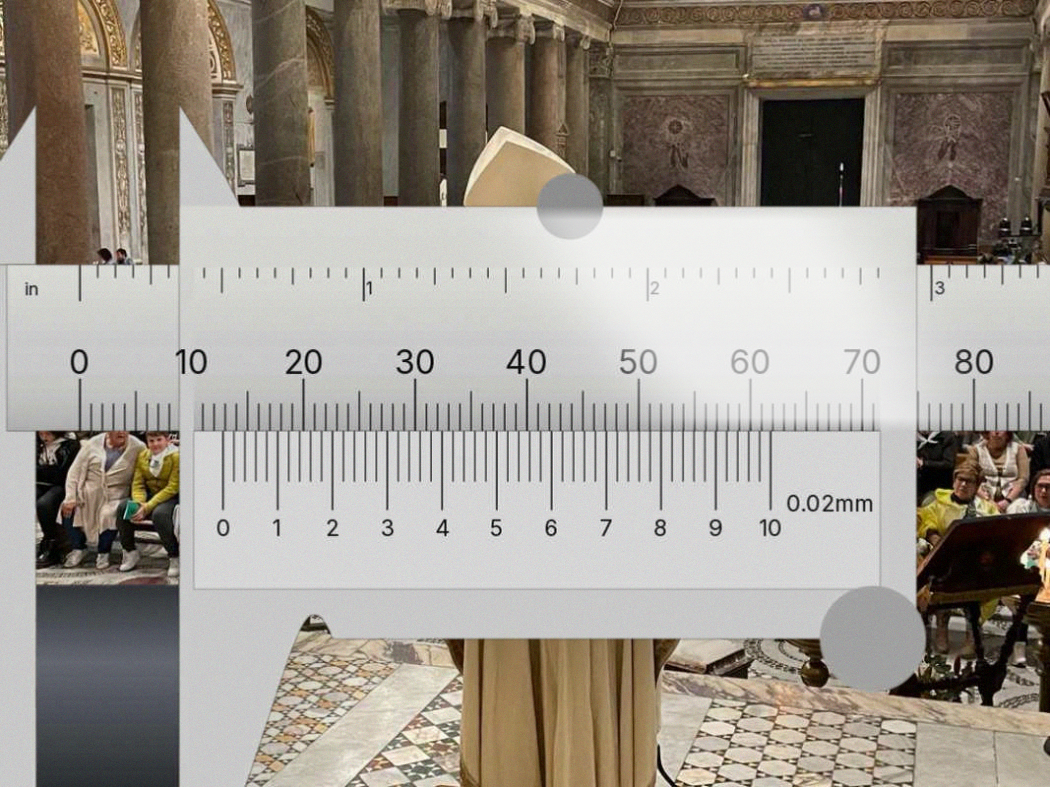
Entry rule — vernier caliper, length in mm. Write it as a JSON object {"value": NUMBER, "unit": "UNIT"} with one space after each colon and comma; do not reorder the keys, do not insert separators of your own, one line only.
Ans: {"value": 12.8, "unit": "mm"}
